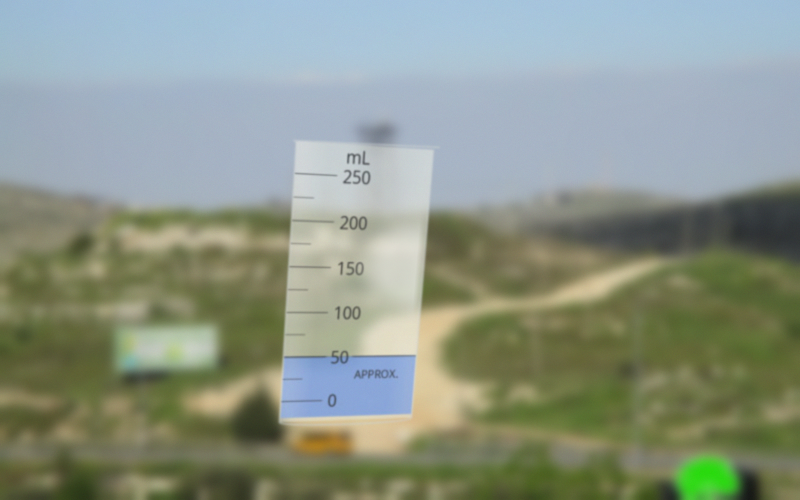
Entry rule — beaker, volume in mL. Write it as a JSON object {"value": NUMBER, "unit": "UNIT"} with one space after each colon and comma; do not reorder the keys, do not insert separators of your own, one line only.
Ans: {"value": 50, "unit": "mL"}
